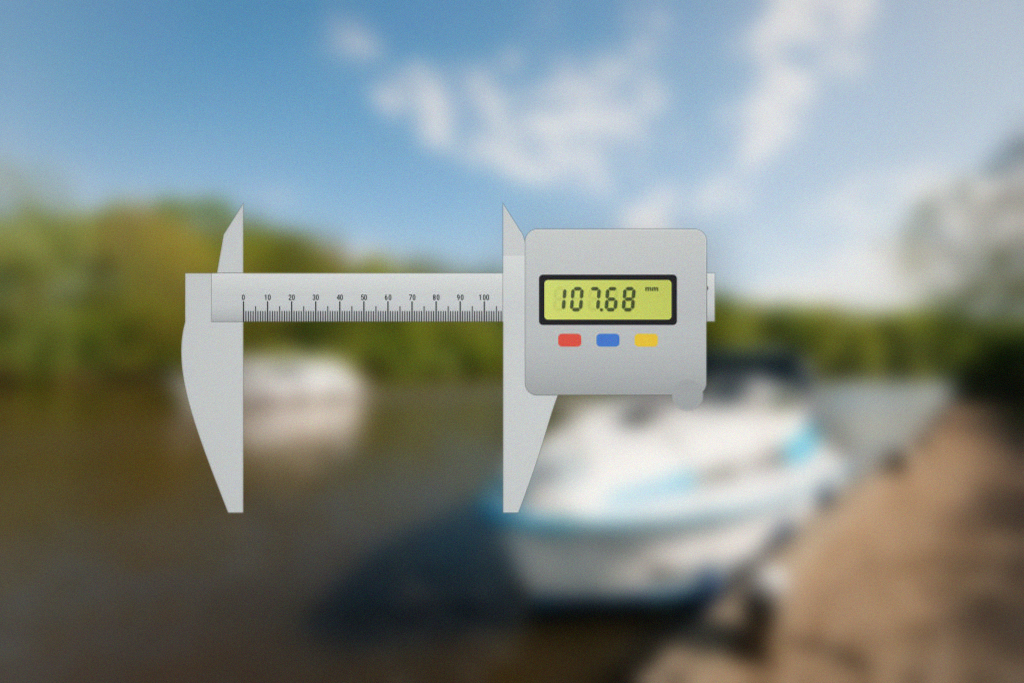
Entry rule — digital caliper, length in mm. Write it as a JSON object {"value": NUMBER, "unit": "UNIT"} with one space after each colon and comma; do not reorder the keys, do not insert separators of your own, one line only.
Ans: {"value": 107.68, "unit": "mm"}
